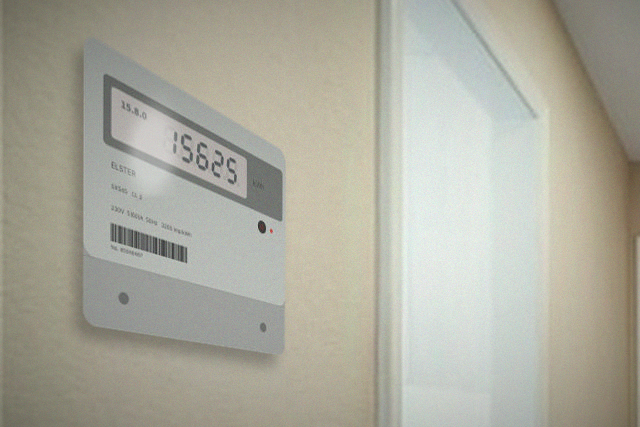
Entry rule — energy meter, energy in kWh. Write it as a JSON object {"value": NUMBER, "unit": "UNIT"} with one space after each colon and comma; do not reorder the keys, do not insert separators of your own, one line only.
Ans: {"value": 15625, "unit": "kWh"}
